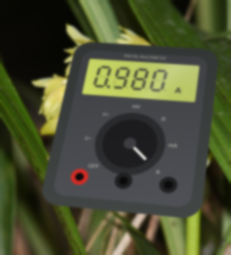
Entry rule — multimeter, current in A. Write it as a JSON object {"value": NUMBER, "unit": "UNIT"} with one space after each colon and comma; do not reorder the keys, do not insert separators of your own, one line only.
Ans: {"value": 0.980, "unit": "A"}
